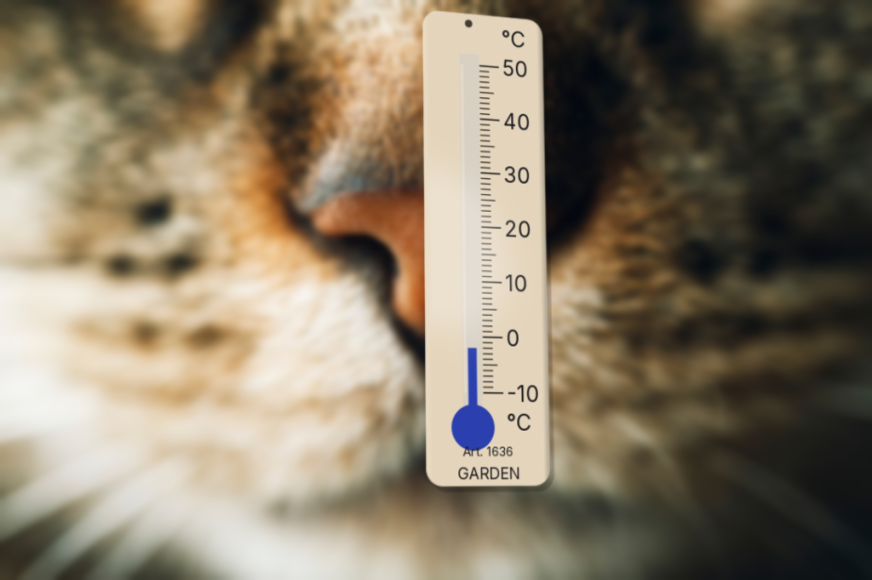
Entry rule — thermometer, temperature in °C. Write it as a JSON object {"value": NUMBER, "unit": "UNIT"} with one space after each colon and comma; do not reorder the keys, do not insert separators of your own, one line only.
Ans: {"value": -2, "unit": "°C"}
